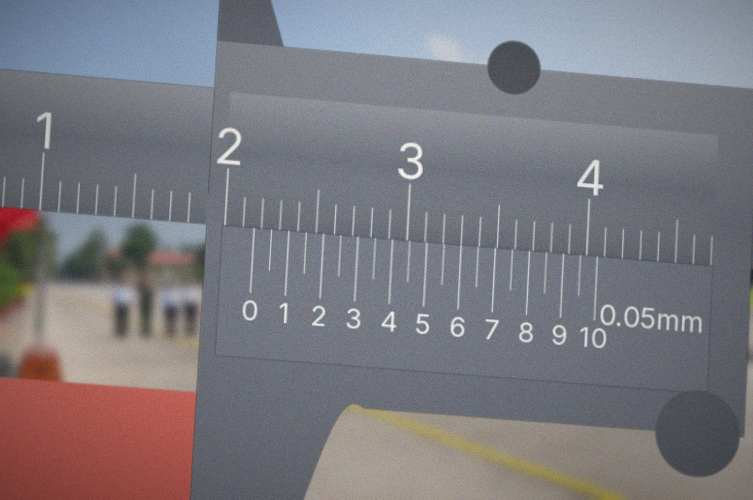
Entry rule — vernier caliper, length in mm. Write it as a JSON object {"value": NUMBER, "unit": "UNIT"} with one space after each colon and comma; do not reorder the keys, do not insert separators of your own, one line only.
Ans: {"value": 21.6, "unit": "mm"}
